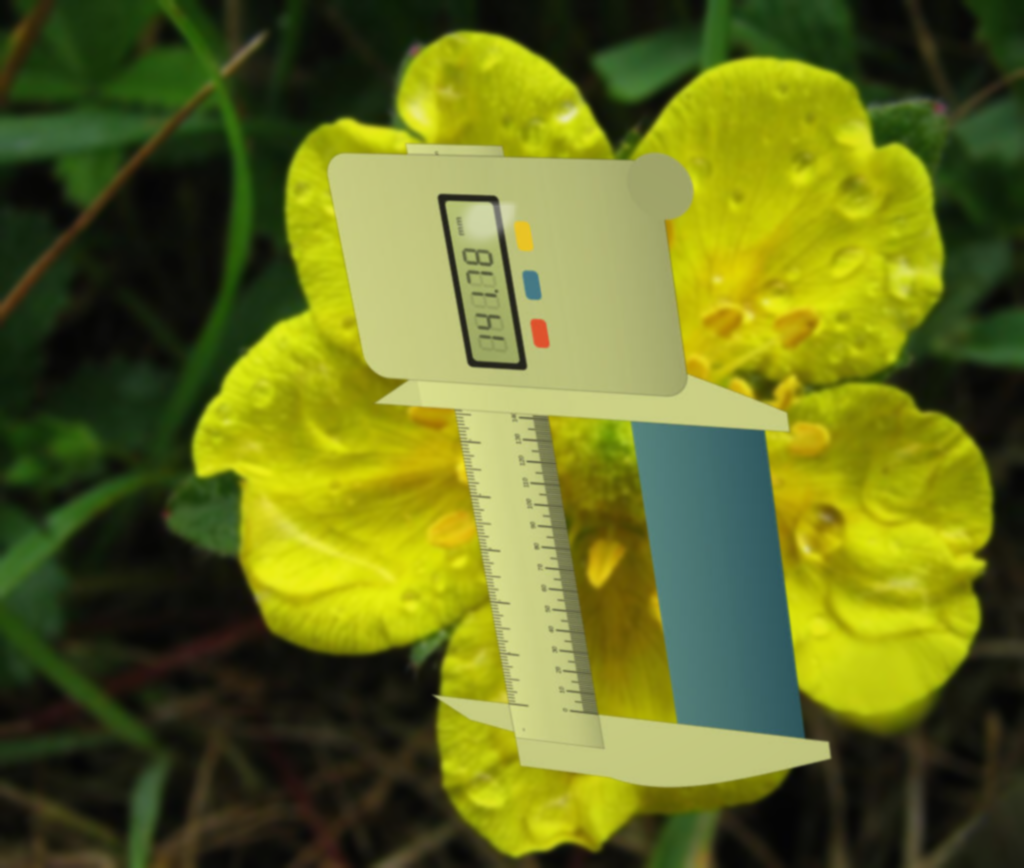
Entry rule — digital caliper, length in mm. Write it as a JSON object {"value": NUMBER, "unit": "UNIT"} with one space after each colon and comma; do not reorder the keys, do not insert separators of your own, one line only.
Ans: {"value": 141.78, "unit": "mm"}
